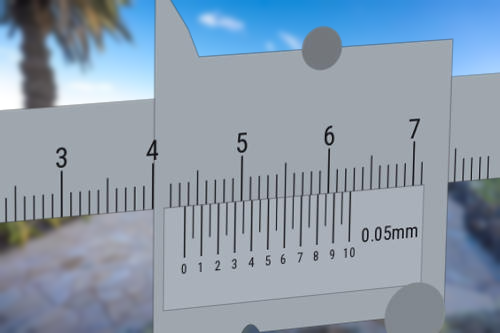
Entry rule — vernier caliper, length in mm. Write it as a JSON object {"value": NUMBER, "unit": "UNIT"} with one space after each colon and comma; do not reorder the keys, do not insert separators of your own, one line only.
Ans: {"value": 43.6, "unit": "mm"}
